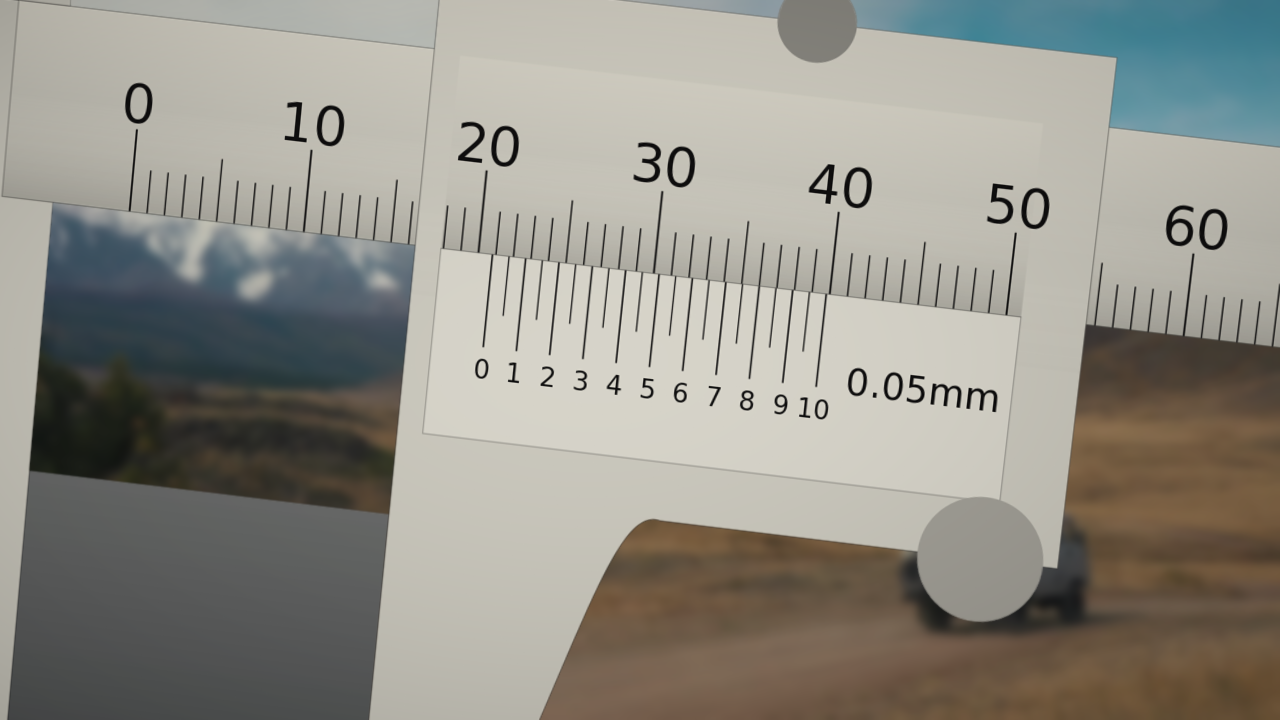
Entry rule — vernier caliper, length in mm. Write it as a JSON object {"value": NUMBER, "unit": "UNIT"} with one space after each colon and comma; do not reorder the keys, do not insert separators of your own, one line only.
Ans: {"value": 20.8, "unit": "mm"}
